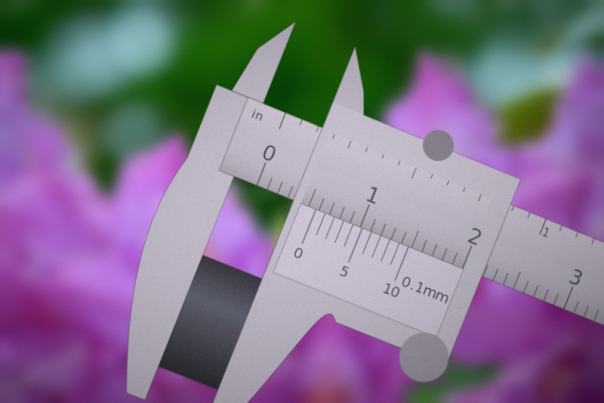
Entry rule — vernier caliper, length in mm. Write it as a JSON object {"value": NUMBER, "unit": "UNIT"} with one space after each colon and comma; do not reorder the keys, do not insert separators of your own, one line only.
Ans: {"value": 5.7, "unit": "mm"}
